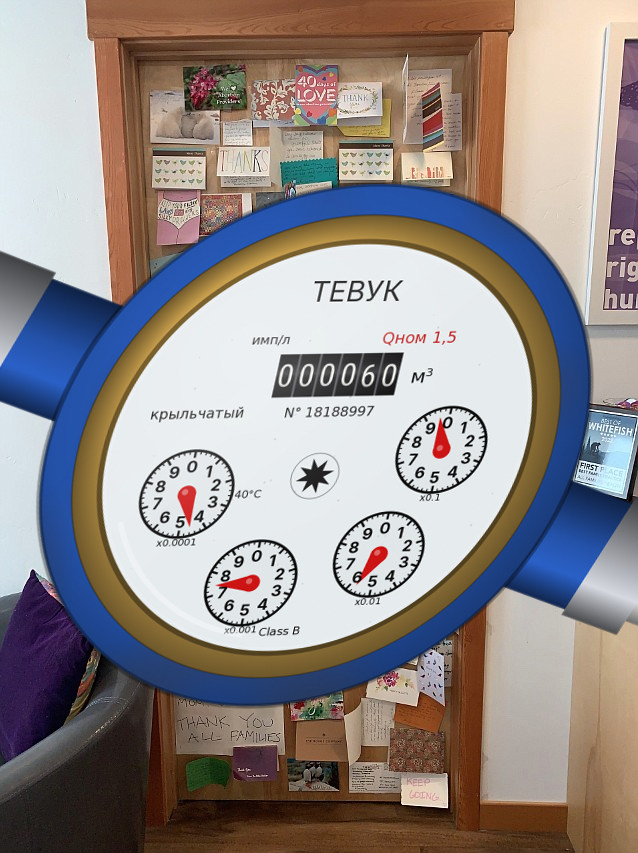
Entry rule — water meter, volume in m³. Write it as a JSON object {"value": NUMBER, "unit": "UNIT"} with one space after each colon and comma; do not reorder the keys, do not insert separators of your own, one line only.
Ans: {"value": 59.9574, "unit": "m³"}
